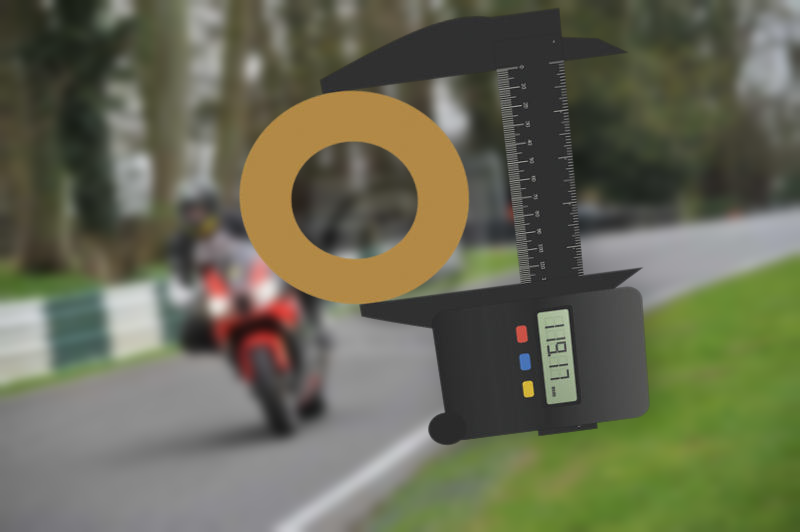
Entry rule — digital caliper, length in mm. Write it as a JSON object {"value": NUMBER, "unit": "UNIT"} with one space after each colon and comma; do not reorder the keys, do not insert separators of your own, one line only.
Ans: {"value": 119.17, "unit": "mm"}
